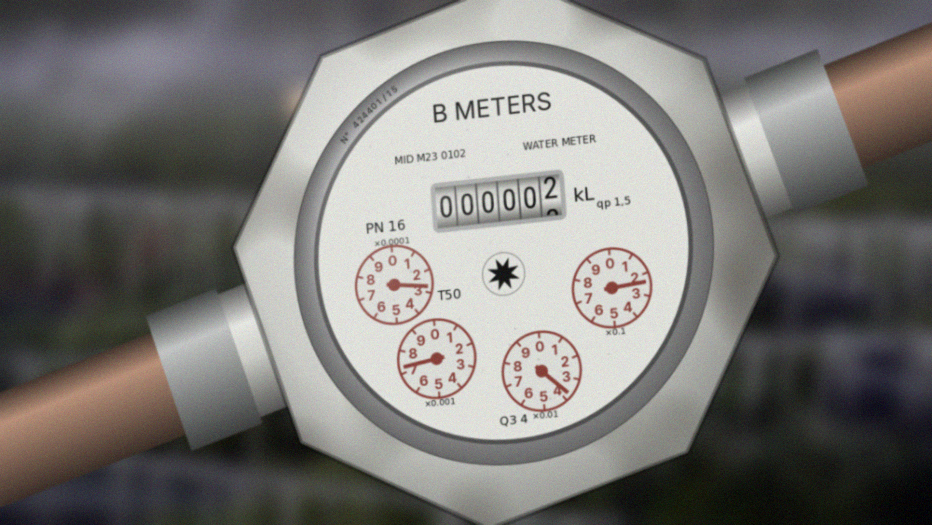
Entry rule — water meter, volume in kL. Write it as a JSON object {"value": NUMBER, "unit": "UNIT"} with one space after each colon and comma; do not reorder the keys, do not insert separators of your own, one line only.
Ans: {"value": 2.2372, "unit": "kL"}
